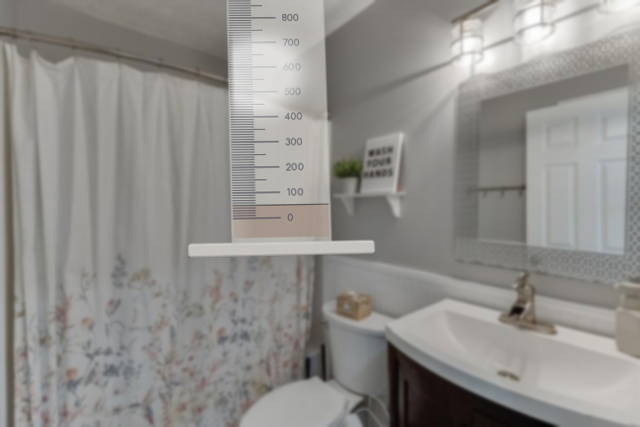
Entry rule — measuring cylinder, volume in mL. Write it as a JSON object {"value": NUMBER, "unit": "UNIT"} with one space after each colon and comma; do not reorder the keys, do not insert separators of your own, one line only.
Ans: {"value": 50, "unit": "mL"}
